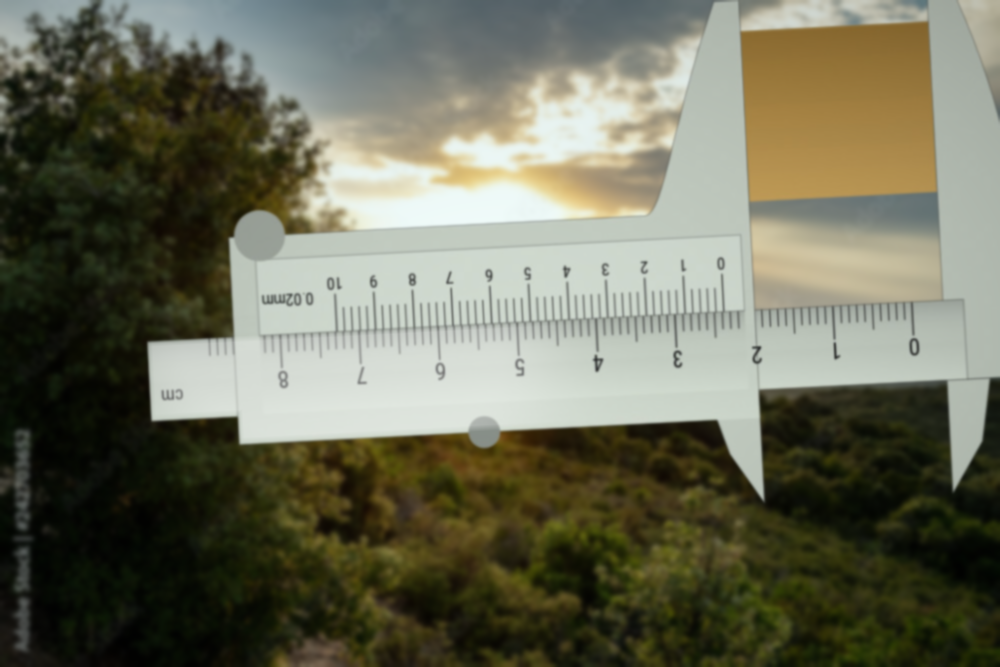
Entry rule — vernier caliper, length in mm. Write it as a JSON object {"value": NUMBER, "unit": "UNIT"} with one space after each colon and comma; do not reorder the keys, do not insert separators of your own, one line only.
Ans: {"value": 23.8, "unit": "mm"}
